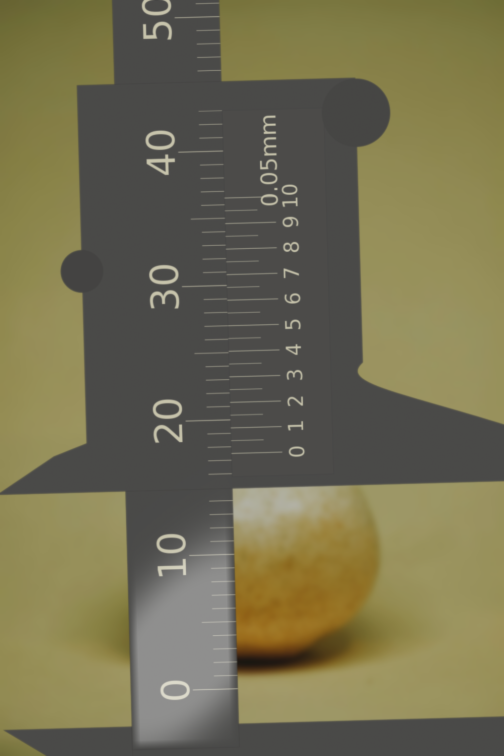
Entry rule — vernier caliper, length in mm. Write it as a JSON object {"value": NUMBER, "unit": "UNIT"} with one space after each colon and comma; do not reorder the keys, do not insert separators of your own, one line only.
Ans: {"value": 17.5, "unit": "mm"}
